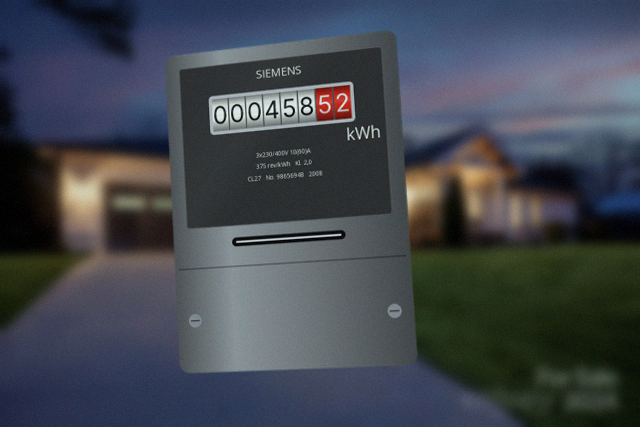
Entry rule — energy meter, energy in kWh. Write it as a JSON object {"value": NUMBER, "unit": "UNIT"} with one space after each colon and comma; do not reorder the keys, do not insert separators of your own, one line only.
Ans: {"value": 458.52, "unit": "kWh"}
